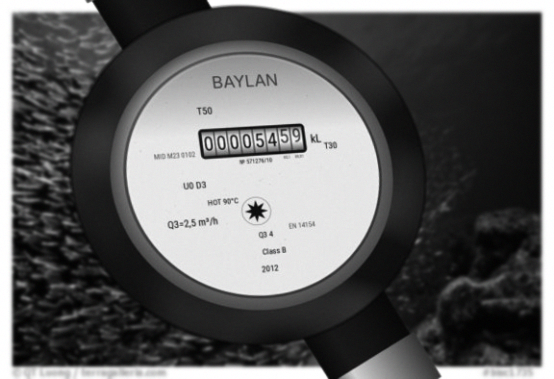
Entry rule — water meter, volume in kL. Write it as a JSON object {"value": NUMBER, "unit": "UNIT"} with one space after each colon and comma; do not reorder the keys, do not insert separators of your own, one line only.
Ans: {"value": 54.59, "unit": "kL"}
